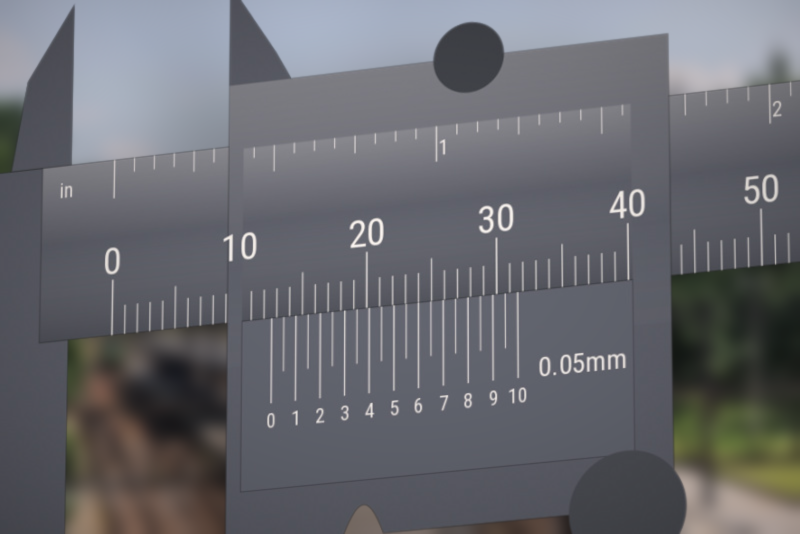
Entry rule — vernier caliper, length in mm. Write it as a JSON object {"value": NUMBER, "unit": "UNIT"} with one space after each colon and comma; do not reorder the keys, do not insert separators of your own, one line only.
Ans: {"value": 12.6, "unit": "mm"}
